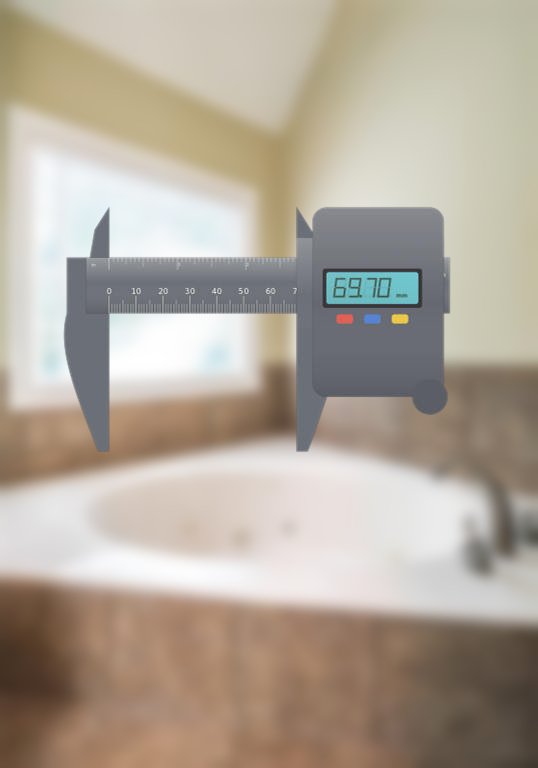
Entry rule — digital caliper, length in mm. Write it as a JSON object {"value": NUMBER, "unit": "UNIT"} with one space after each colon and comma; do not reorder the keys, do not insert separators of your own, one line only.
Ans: {"value": 69.70, "unit": "mm"}
